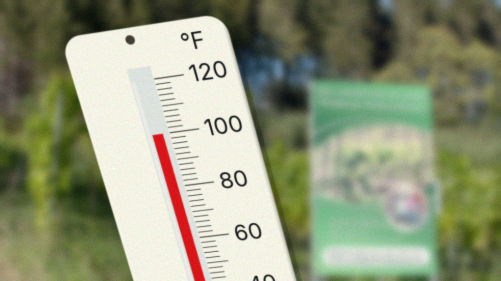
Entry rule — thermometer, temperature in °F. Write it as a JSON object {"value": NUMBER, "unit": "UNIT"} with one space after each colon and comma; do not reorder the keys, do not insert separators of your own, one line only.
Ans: {"value": 100, "unit": "°F"}
